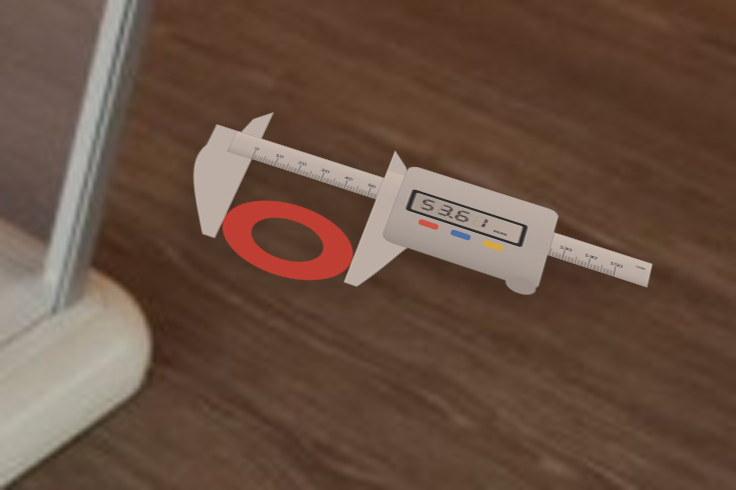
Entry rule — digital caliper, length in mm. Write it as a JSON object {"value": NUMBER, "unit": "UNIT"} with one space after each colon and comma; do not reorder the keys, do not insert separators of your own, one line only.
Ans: {"value": 53.61, "unit": "mm"}
